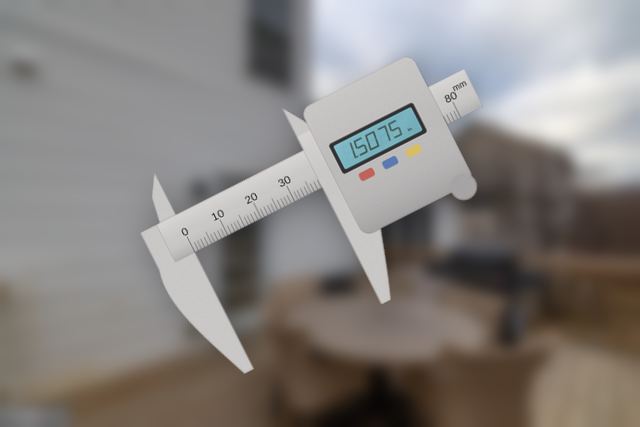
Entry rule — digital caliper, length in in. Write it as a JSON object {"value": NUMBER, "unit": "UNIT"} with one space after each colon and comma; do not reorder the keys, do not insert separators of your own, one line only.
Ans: {"value": 1.5075, "unit": "in"}
